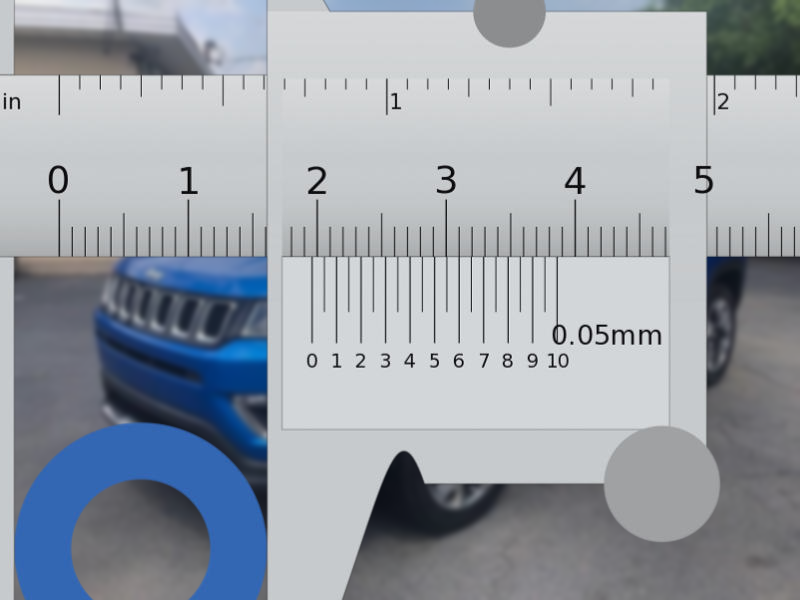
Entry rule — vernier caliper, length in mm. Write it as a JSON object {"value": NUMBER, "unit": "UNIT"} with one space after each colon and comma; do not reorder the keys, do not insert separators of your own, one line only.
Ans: {"value": 19.6, "unit": "mm"}
